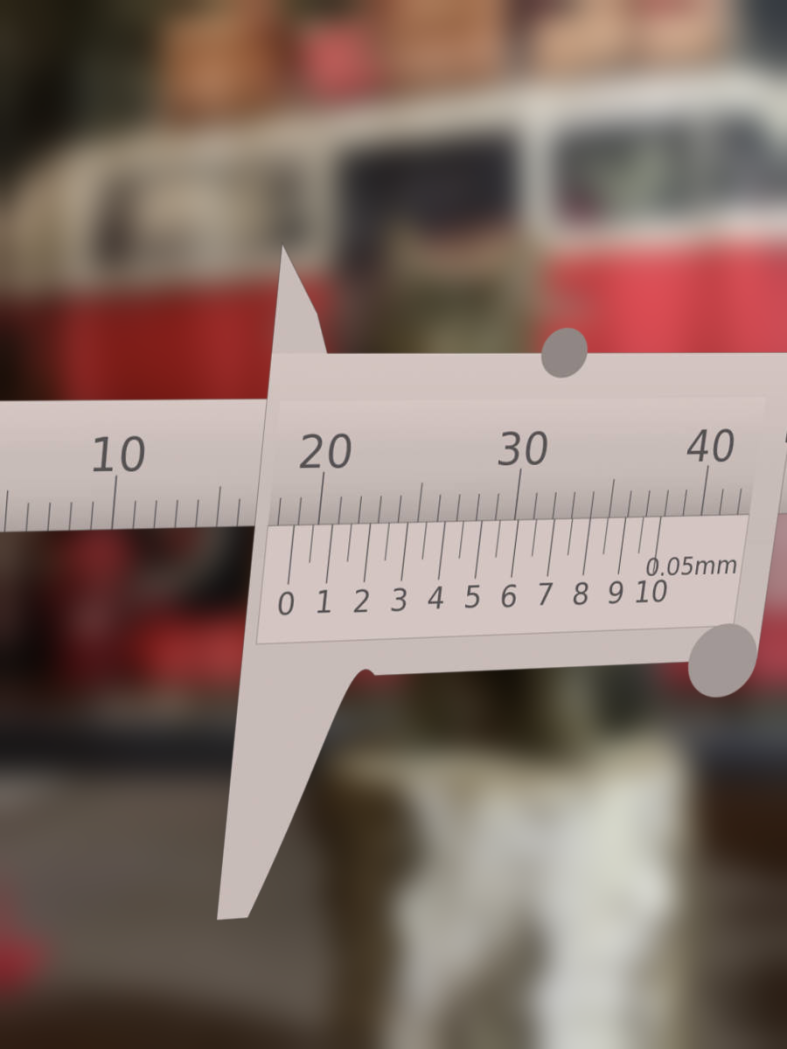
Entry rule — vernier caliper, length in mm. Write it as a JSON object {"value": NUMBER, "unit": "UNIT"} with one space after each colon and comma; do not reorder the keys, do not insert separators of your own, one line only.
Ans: {"value": 18.8, "unit": "mm"}
